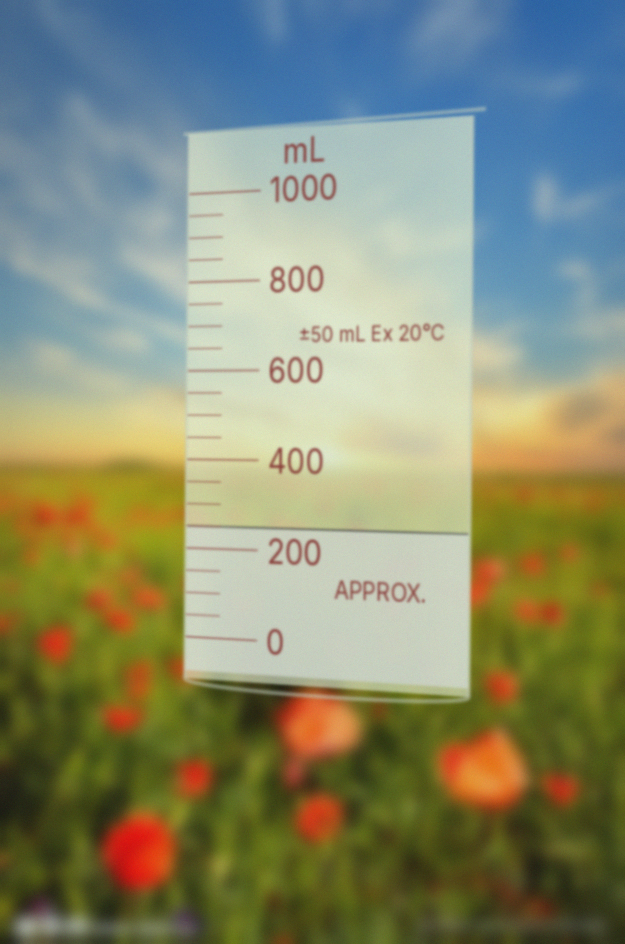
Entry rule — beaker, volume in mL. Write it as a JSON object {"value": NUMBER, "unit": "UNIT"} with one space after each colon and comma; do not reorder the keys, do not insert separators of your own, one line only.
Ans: {"value": 250, "unit": "mL"}
